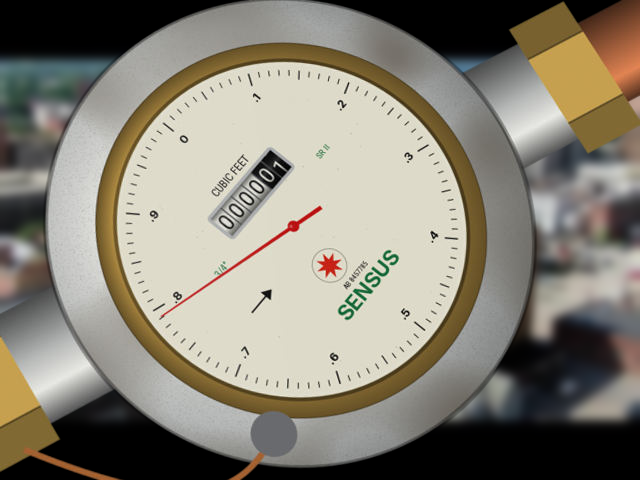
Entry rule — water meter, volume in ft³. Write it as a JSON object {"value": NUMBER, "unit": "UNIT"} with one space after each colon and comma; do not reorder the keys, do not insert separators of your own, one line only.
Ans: {"value": 0.79, "unit": "ft³"}
